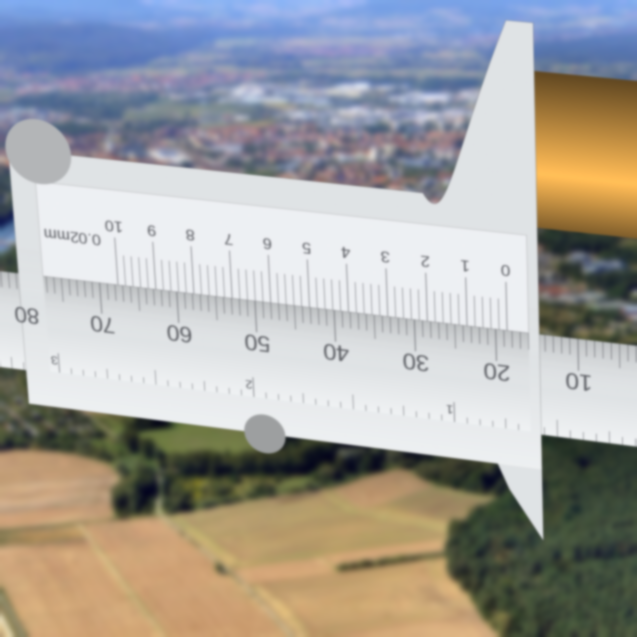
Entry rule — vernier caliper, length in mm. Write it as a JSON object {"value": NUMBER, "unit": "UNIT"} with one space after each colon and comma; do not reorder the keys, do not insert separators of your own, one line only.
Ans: {"value": 18.6, "unit": "mm"}
